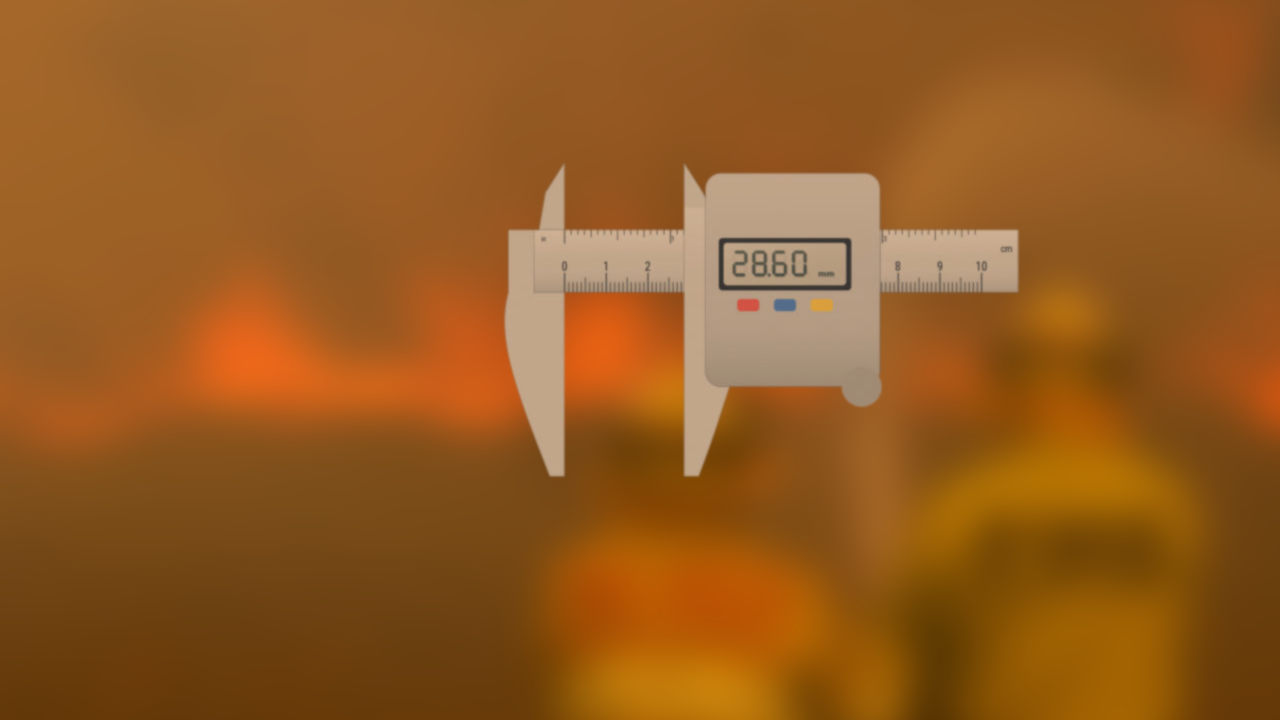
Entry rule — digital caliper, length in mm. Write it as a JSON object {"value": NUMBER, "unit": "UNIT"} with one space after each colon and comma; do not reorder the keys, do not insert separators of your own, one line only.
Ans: {"value": 28.60, "unit": "mm"}
